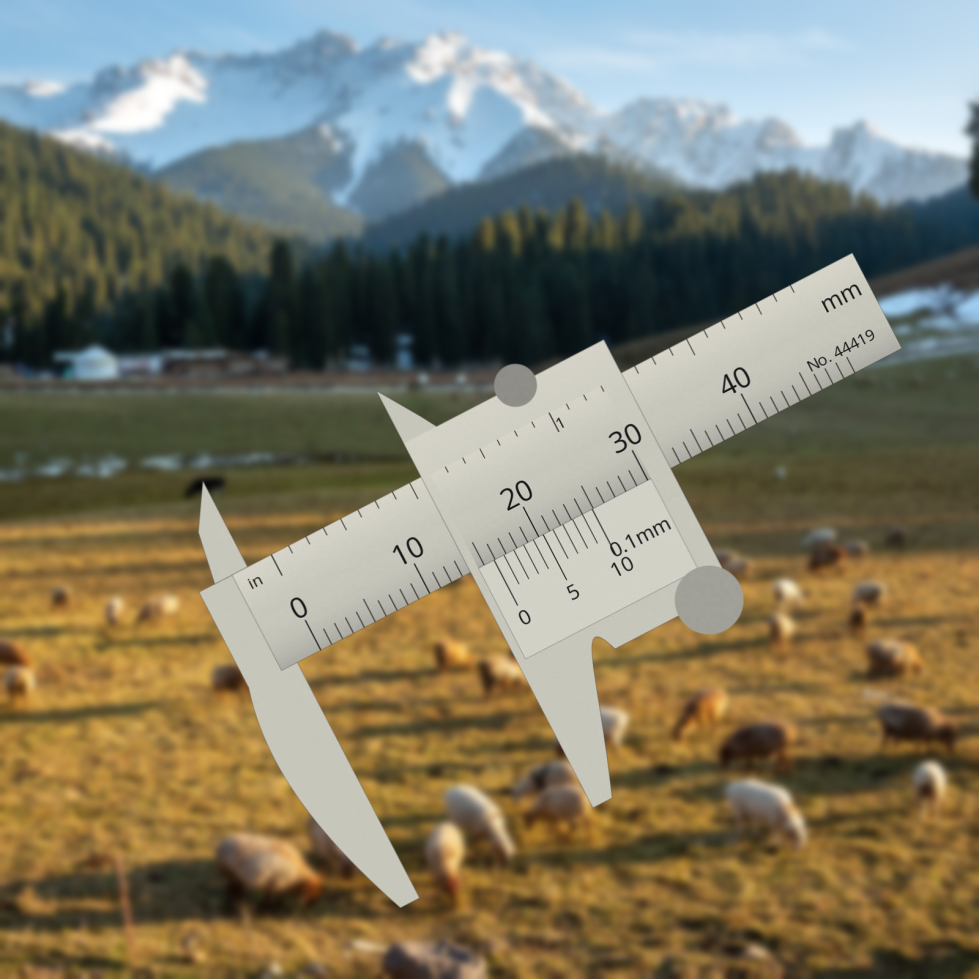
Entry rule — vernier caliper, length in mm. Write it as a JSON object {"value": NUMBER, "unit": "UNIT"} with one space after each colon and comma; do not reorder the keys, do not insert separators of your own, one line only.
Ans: {"value": 15.9, "unit": "mm"}
